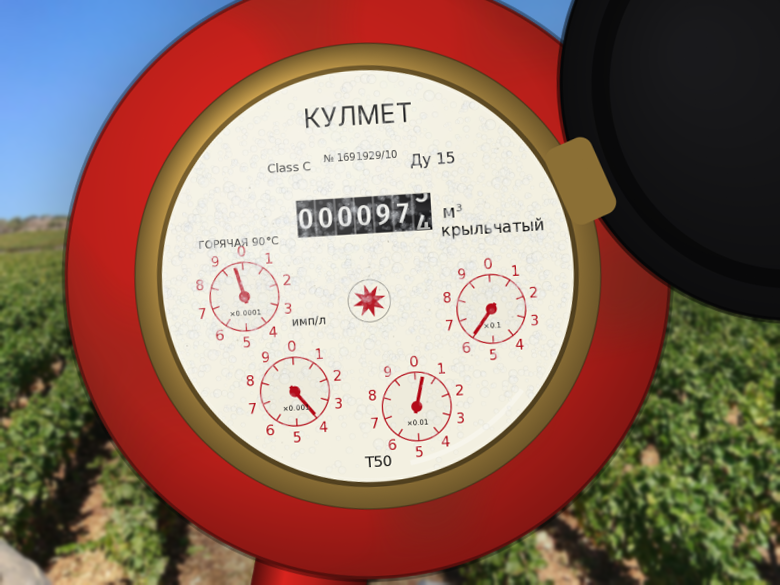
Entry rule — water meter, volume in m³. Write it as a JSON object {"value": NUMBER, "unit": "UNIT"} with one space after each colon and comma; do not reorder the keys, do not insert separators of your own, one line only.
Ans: {"value": 973.6039, "unit": "m³"}
